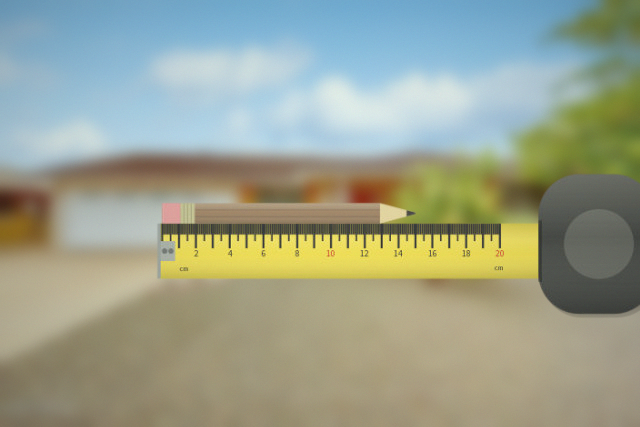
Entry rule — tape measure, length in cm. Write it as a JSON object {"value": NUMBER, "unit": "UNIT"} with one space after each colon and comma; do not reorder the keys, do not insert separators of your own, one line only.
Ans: {"value": 15, "unit": "cm"}
